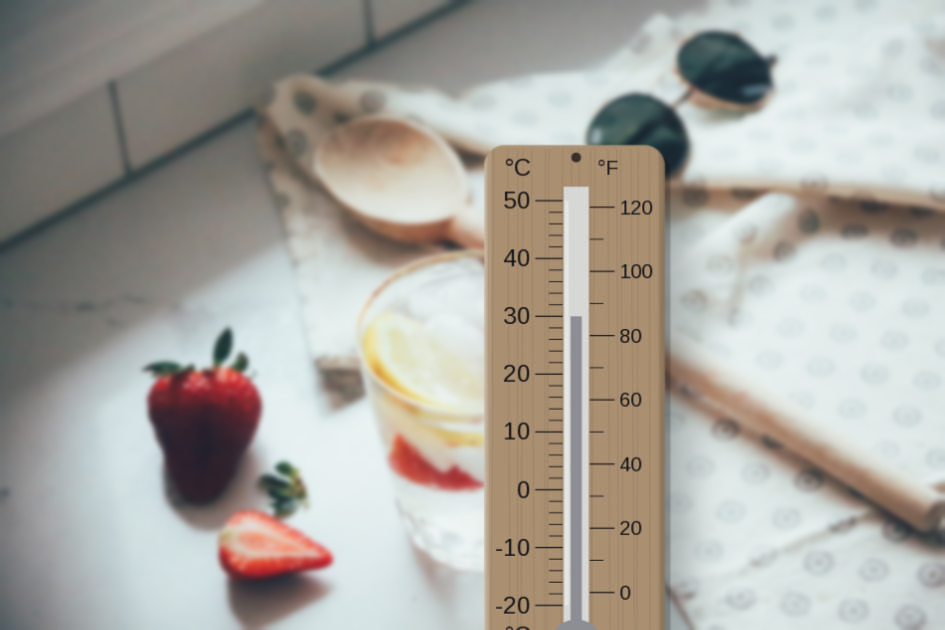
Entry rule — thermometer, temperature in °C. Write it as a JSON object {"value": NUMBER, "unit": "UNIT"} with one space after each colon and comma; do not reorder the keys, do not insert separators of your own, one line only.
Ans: {"value": 30, "unit": "°C"}
